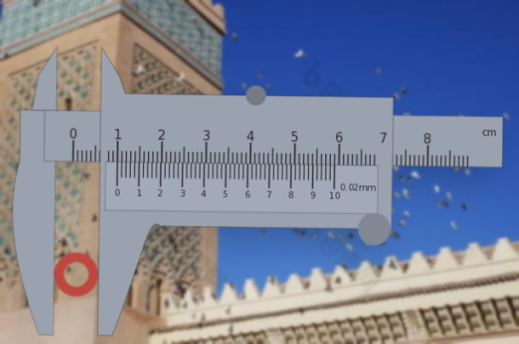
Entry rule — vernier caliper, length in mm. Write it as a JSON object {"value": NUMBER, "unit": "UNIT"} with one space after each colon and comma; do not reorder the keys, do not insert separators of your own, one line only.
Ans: {"value": 10.0, "unit": "mm"}
